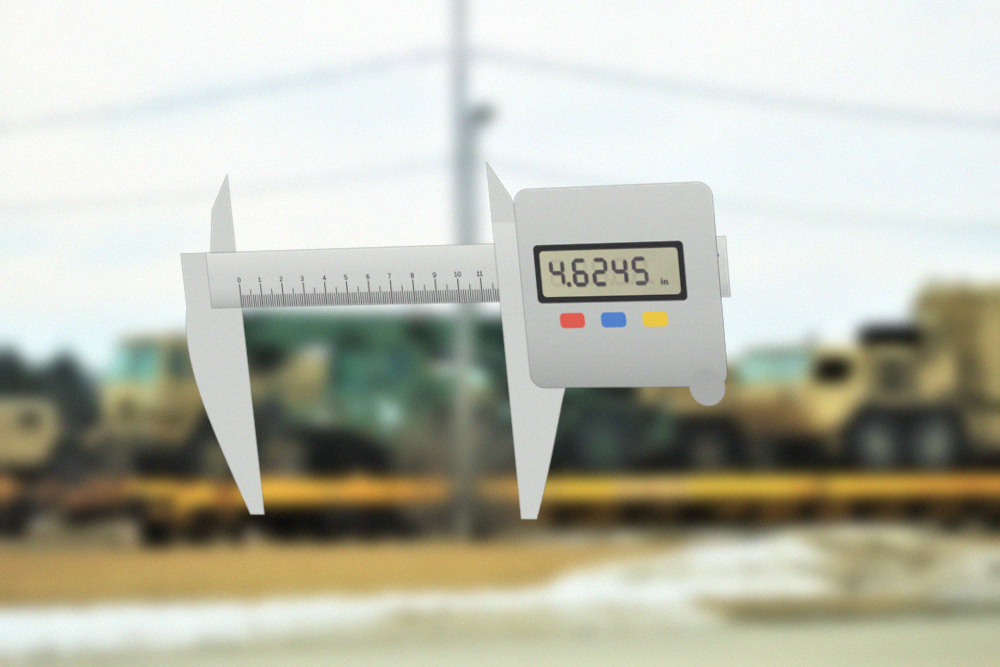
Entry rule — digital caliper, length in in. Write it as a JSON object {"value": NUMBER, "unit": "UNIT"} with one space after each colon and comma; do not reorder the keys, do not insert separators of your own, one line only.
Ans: {"value": 4.6245, "unit": "in"}
